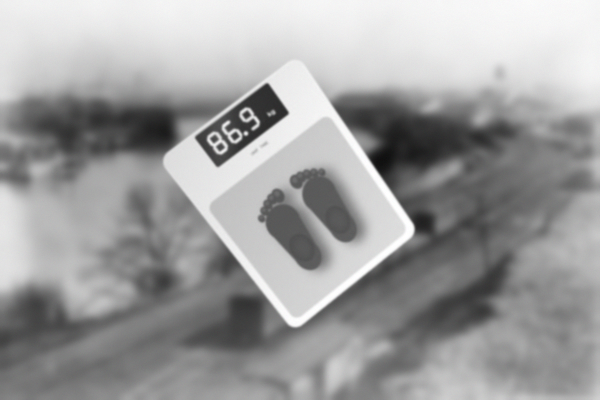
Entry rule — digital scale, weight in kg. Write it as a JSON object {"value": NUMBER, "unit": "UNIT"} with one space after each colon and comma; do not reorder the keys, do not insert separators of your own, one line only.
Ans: {"value": 86.9, "unit": "kg"}
